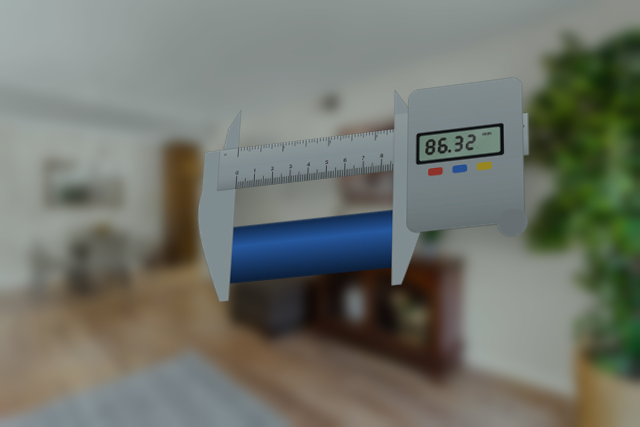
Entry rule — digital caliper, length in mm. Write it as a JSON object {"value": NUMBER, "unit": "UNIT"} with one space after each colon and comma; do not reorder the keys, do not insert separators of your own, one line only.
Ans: {"value": 86.32, "unit": "mm"}
